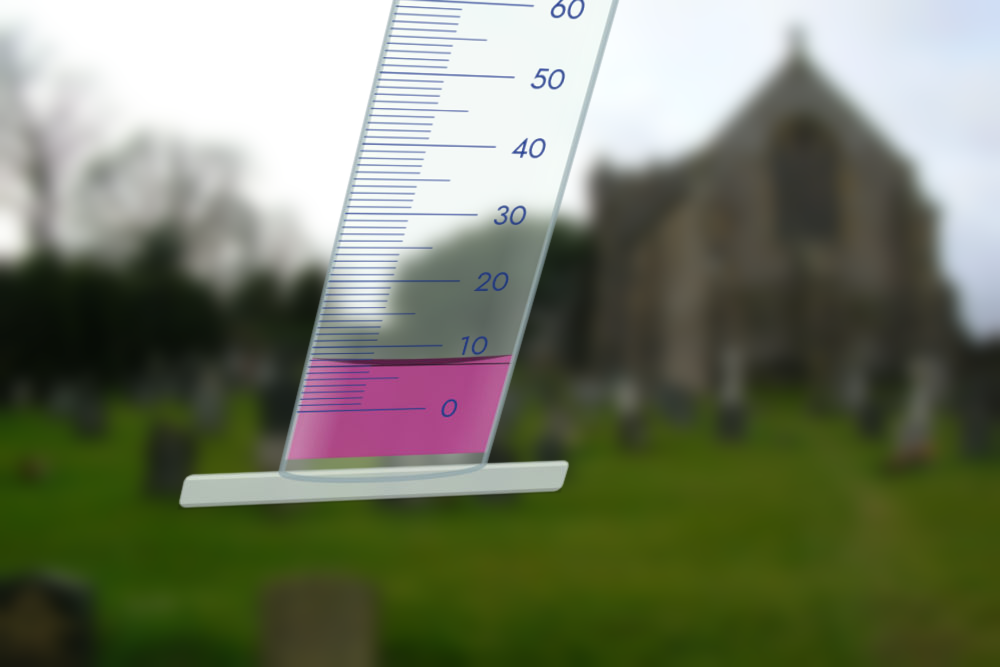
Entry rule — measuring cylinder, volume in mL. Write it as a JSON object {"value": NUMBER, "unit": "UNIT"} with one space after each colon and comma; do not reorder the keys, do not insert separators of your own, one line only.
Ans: {"value": 7, "unit": "mL"}
